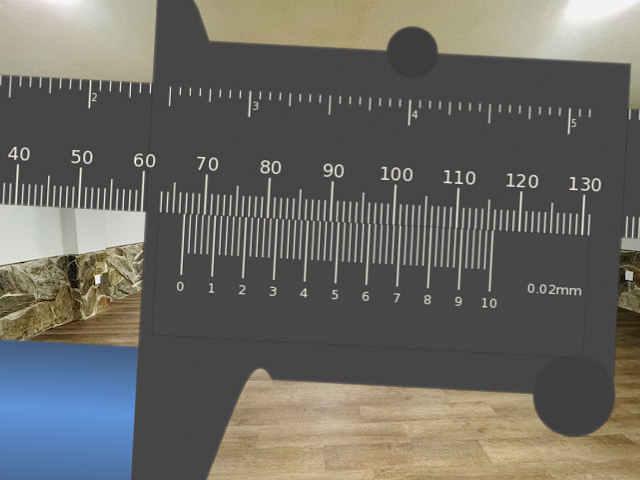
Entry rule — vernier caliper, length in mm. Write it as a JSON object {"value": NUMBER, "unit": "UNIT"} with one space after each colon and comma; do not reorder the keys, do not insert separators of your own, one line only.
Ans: {"value": 66.8, "unit": "mm"}
